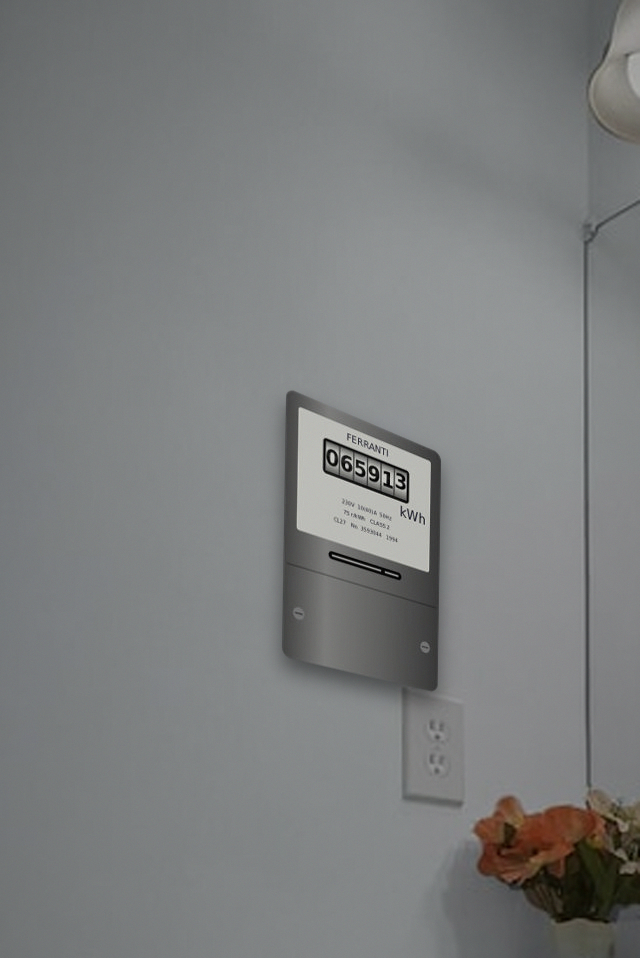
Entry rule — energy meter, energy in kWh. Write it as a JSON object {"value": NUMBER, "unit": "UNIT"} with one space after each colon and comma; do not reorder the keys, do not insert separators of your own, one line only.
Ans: {"value": 65913, "unit": "kWh"}
